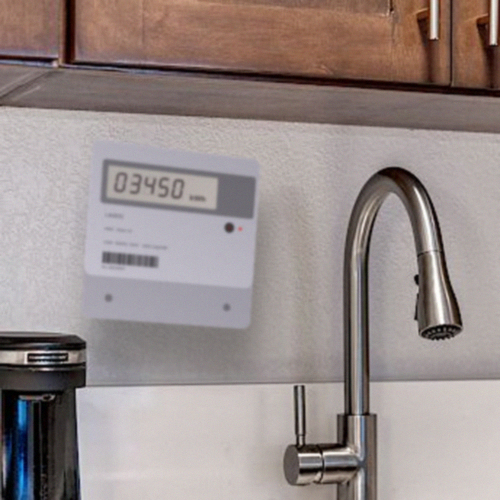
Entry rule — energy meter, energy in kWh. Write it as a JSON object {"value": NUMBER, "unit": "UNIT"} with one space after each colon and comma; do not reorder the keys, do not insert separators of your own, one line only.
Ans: {"value": 3450, "unit": "kWh"}
